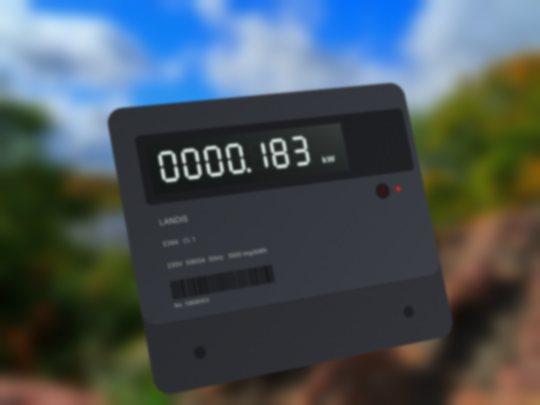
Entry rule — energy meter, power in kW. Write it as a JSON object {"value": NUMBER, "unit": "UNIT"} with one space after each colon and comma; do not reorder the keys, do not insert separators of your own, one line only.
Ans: {"value": 0.183, "unit": "kW"}
